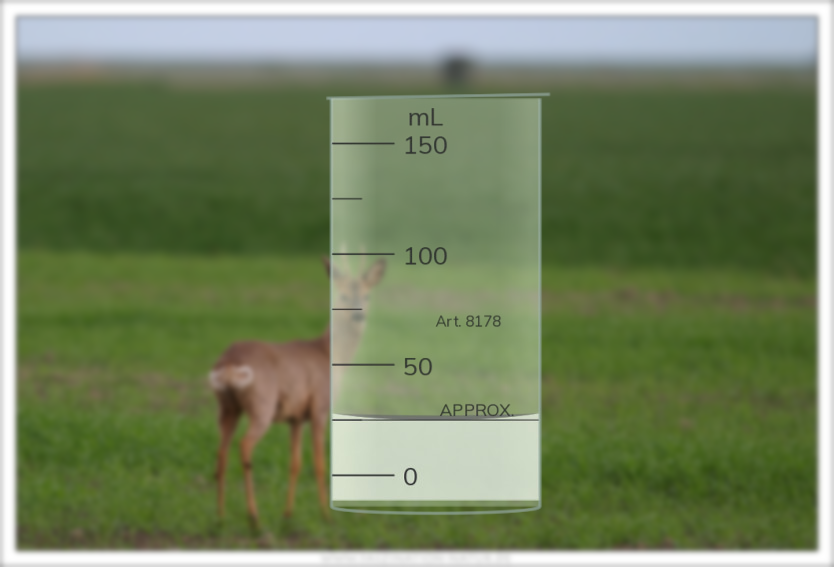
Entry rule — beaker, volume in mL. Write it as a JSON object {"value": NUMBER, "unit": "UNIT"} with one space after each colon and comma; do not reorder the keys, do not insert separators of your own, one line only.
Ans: {"value": 25, "unit": "mL"}
